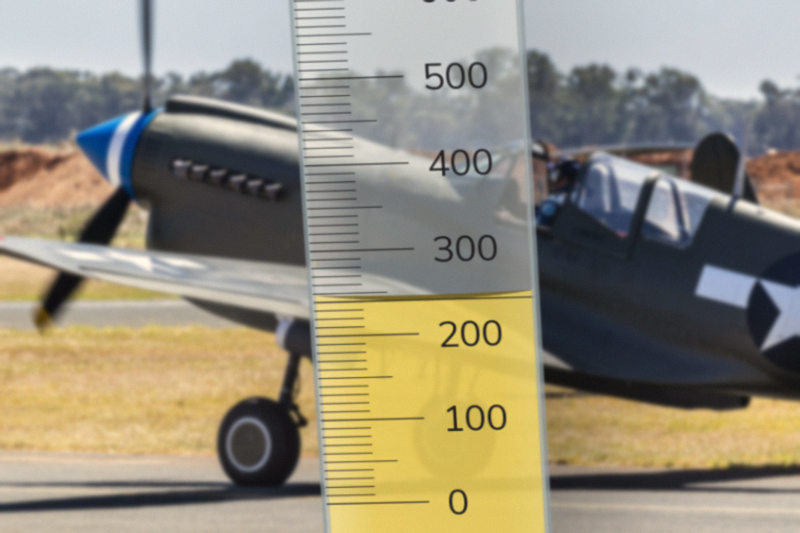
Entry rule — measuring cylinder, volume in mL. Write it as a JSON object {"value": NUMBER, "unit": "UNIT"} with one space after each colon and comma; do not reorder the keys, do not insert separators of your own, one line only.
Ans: {"value": 240, "unit": "mL"}
